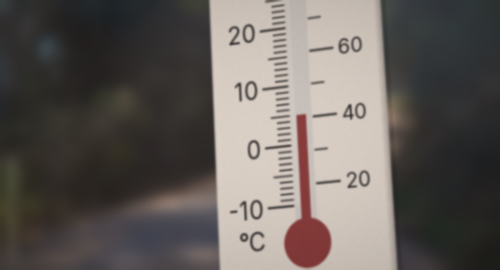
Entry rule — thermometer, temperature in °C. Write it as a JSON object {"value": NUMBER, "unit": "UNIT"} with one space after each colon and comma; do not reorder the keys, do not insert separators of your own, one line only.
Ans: {"value": 5, "unit": "°C"}
